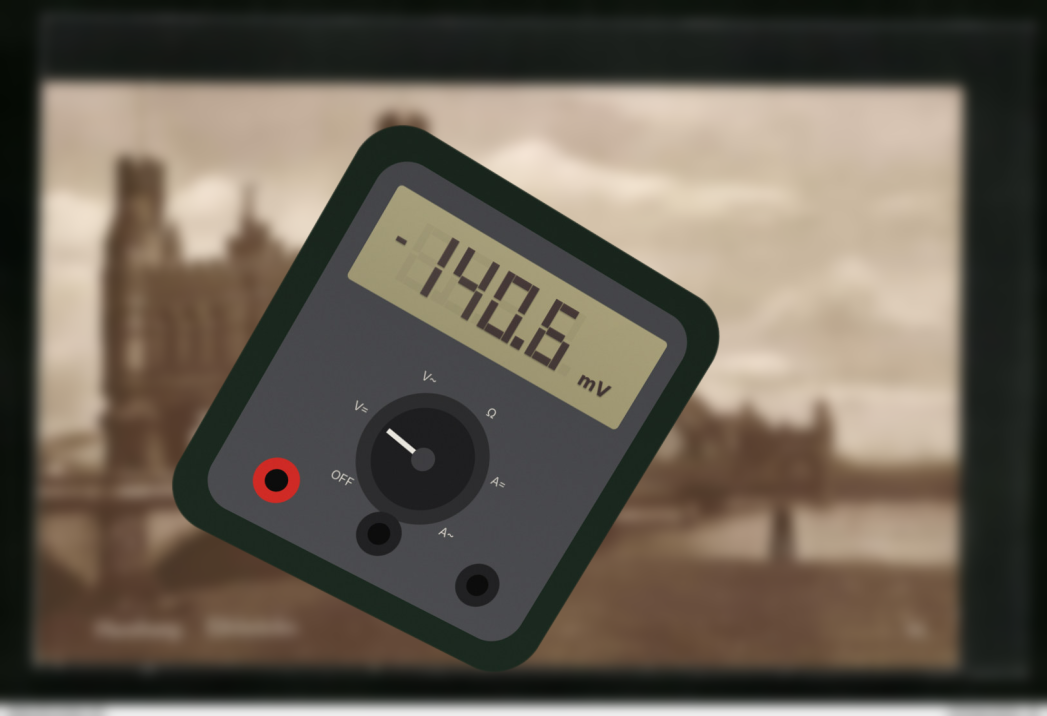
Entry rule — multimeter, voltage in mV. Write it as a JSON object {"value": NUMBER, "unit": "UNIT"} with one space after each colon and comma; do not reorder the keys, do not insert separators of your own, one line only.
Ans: {"value": -140.6, "unit": "mV"}
